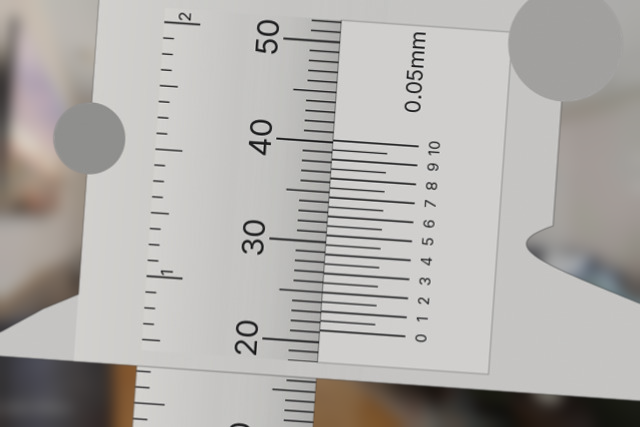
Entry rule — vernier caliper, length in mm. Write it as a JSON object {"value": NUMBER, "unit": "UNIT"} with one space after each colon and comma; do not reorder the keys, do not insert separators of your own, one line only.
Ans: {"value": 21.2, "unit": "mm"}
